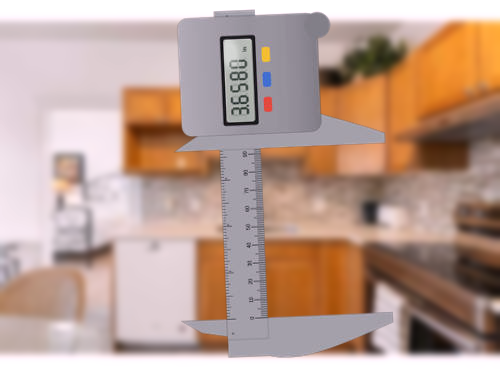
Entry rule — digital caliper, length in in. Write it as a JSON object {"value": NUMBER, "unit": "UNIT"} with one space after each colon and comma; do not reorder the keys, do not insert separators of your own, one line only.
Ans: {"value": 3.6580, "unit": "in"}
